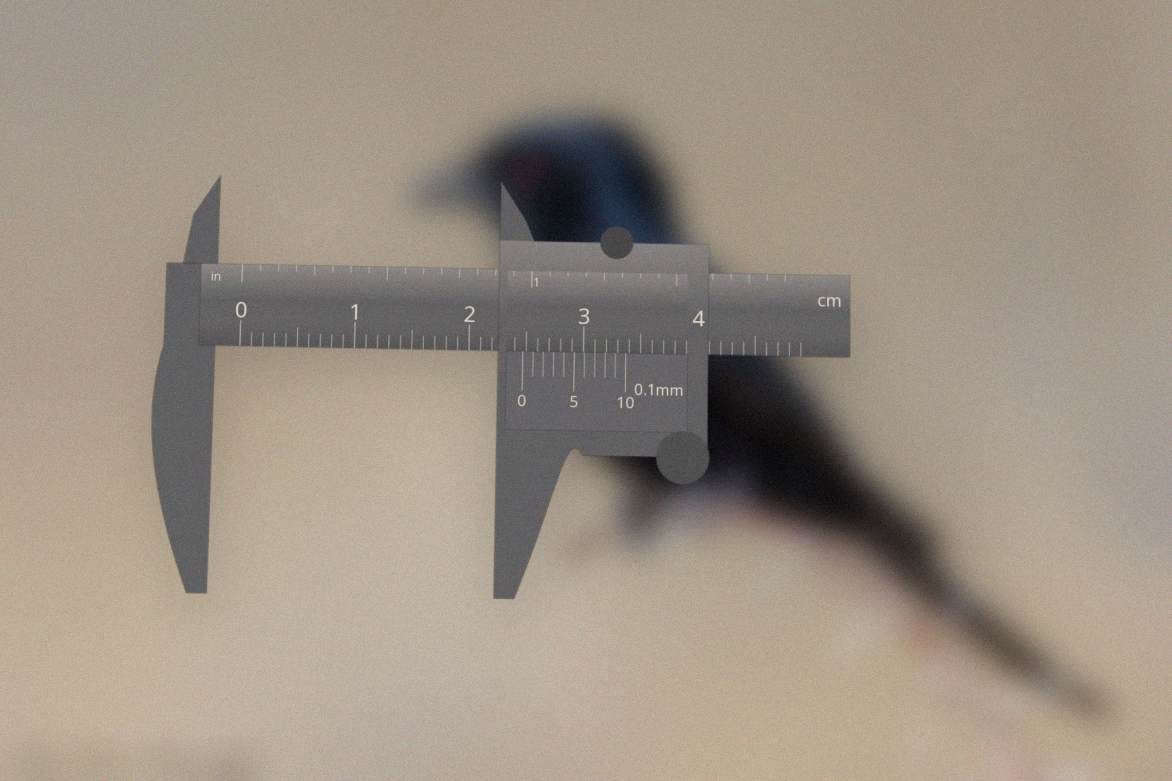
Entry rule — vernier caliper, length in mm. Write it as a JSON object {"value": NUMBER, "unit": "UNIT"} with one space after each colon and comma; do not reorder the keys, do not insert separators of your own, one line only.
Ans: {"value": 24.7, "unit": "mm"}
